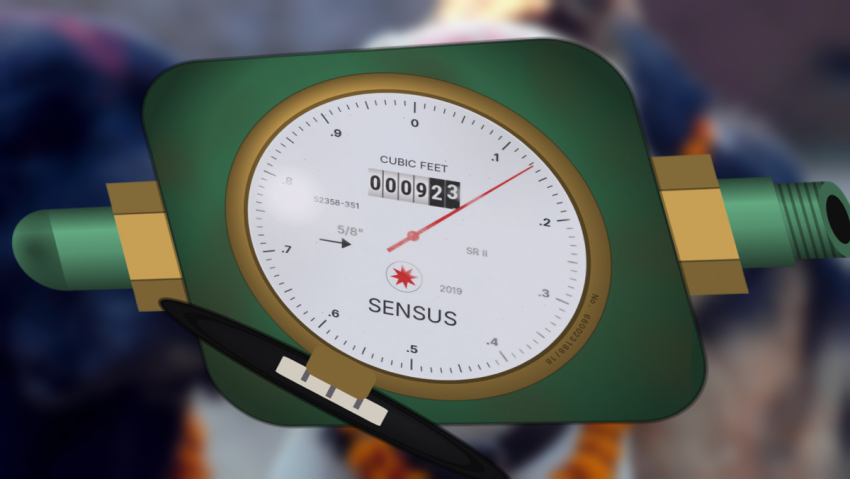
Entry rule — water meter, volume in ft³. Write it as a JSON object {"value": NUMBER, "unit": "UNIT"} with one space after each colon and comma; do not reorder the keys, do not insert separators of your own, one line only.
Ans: {"value": 923.13, "unit": "ft³"}
